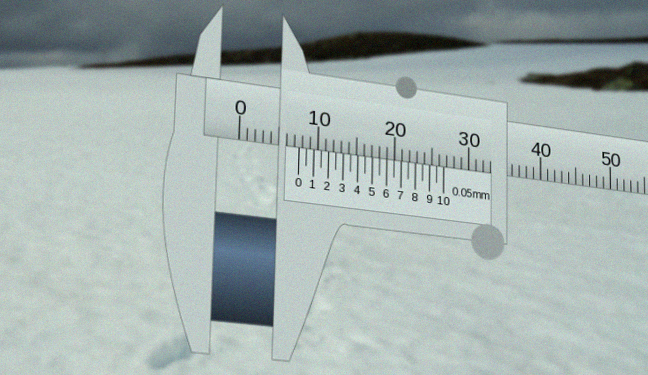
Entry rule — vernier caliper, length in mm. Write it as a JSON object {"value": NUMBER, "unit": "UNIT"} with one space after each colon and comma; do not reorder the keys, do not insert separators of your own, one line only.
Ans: {"value": 7.6, "unit": "mm"}
